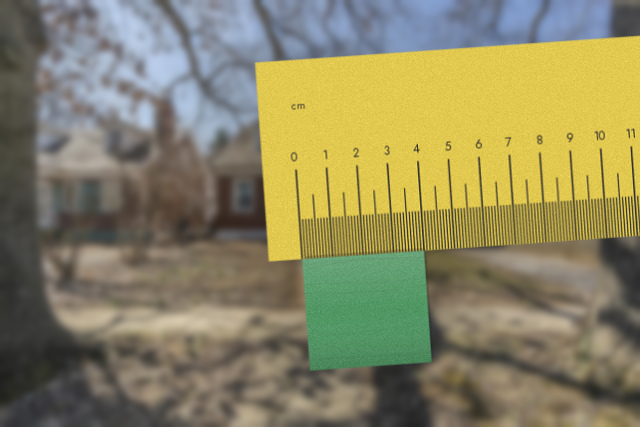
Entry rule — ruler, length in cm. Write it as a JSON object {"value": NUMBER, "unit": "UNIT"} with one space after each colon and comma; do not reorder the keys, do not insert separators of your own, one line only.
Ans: {"value": 4, "unit": "cm"}
